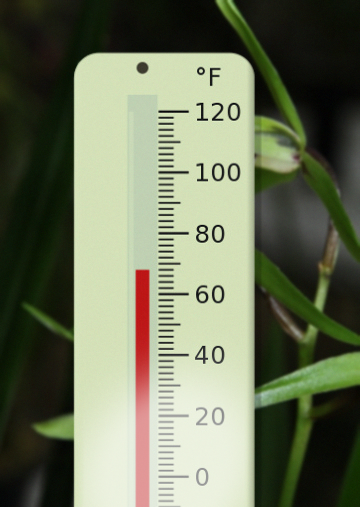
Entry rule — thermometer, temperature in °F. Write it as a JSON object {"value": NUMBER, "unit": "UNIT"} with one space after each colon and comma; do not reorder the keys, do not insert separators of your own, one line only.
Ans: {"value": 68, "unit": "°F"}
